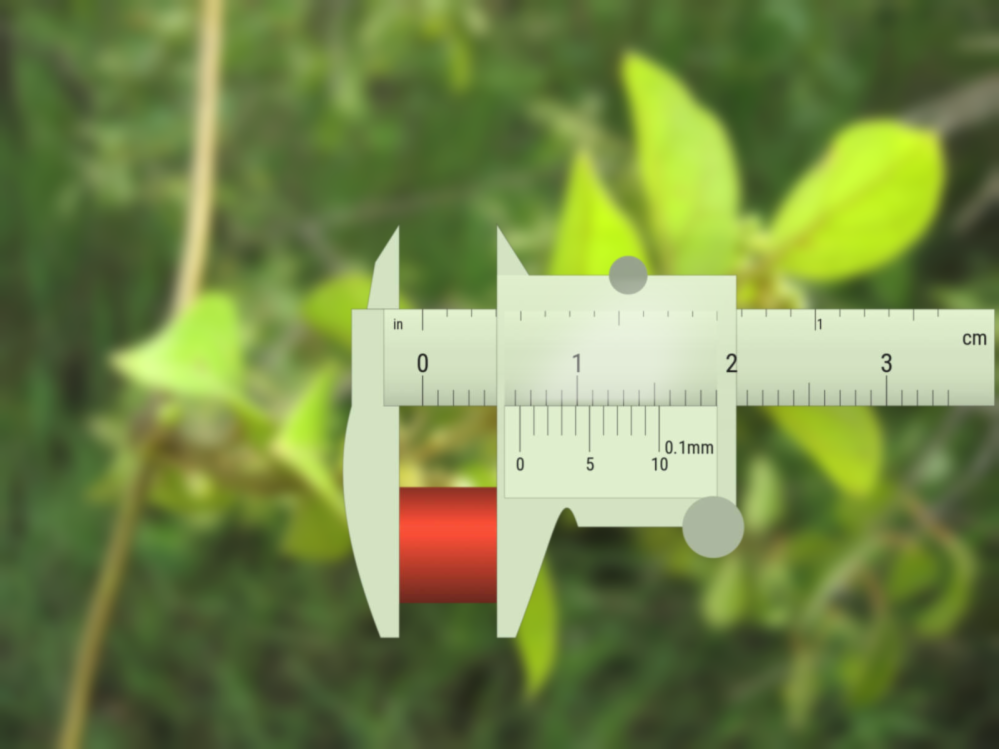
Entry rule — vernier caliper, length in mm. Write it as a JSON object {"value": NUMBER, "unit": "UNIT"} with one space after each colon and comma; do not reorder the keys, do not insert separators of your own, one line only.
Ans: {"value": 6.3, "unit": "mm"}
